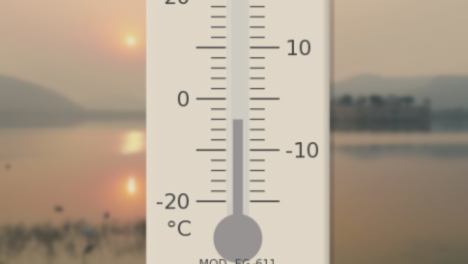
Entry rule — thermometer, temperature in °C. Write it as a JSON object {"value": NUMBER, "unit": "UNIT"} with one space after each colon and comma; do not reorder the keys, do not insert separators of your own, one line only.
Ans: {"value": -4, "unit": "°C"}
